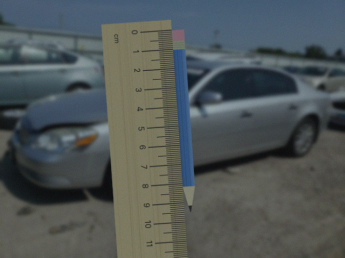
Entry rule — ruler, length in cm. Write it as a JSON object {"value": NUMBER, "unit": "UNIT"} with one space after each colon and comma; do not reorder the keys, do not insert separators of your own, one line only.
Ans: {"value": 9.5, "unit": "cm"}
